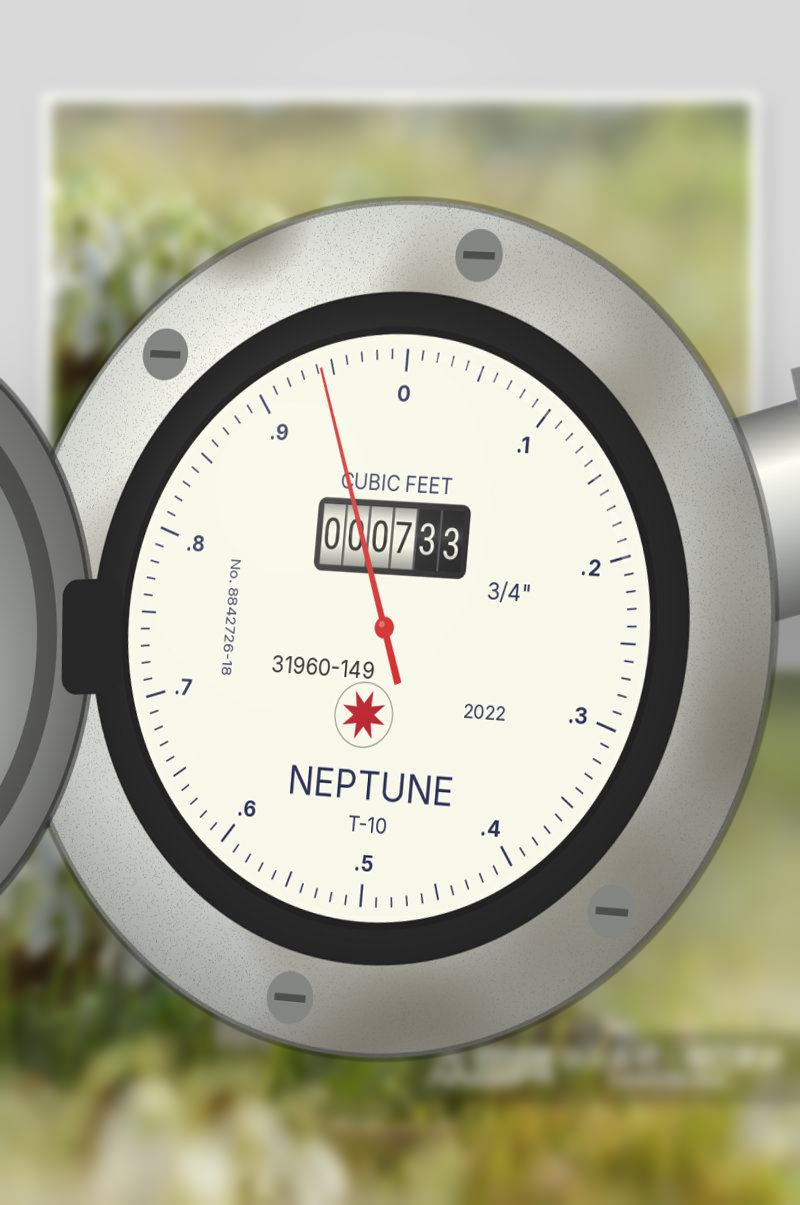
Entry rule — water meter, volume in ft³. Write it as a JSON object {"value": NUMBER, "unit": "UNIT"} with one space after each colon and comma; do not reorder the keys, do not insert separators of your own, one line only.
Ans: {"value": 732.94, "unit": "ft³"}
